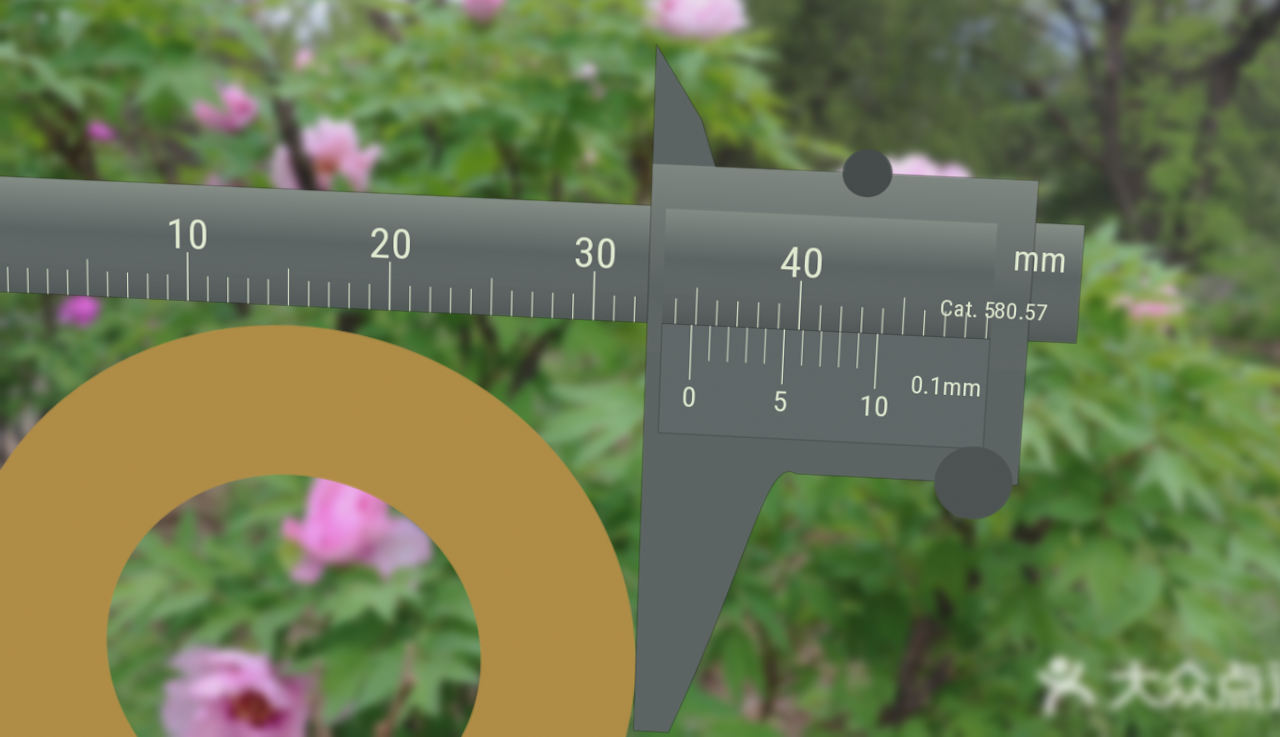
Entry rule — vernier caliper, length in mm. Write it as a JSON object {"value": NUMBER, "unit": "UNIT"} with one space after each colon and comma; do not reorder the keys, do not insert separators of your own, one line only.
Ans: {"value": 34.8, "unit": "mm"}
